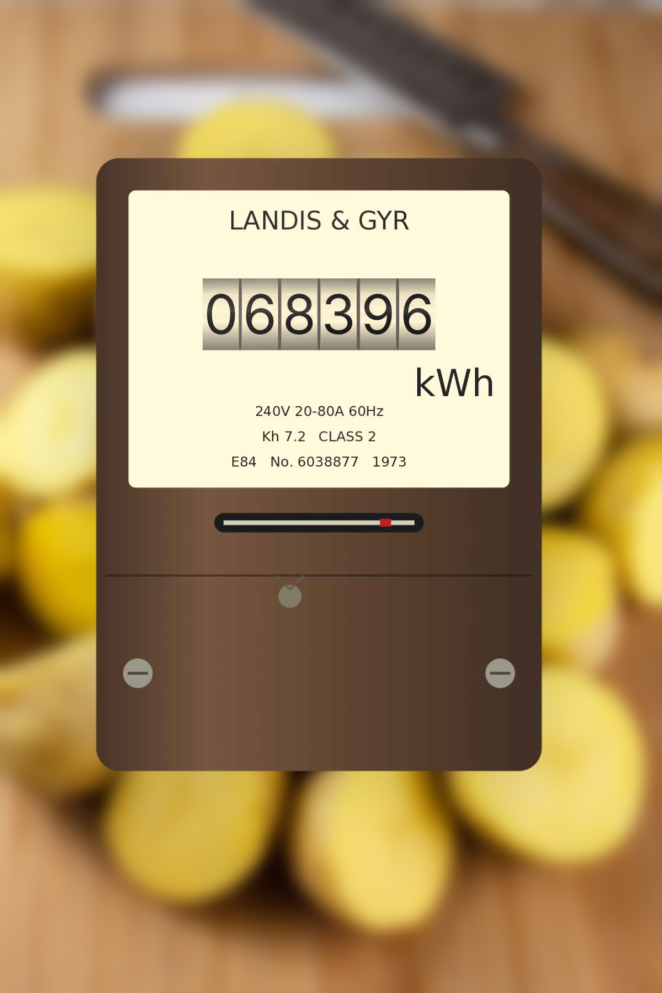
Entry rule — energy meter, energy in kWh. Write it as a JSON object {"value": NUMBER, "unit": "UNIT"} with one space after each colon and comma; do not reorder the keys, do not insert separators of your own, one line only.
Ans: {"value": 68396, "unit": "kWh"}
